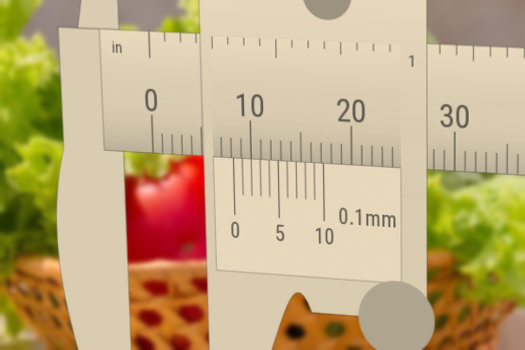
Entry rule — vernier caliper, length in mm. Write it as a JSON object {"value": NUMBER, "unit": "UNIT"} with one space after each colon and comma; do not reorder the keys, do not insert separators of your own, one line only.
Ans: {"value": 8.2, "unit": "mm"}
